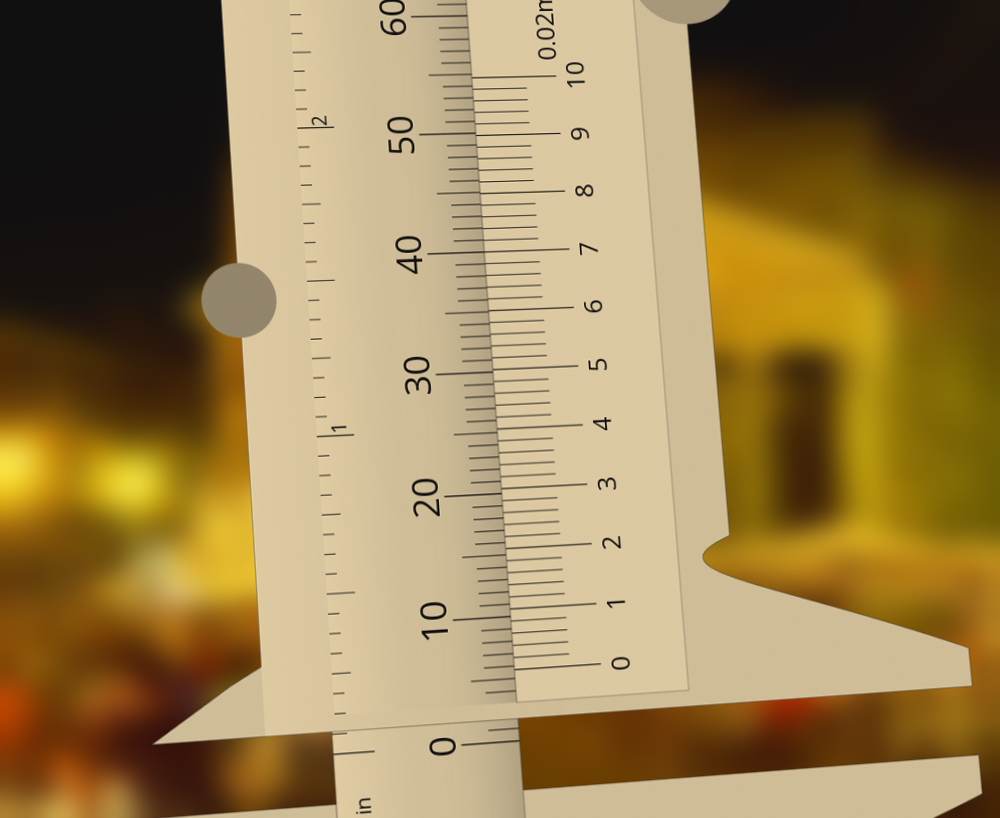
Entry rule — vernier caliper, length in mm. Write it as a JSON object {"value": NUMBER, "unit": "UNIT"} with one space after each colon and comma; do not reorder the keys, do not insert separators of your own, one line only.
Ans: {"value": 5.7, "unit": "mm"}
